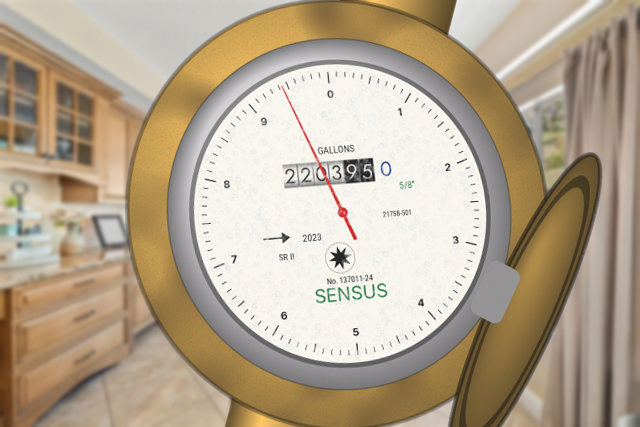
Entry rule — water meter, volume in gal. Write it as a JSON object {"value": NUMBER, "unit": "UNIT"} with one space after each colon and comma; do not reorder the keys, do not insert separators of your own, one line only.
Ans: {"value": 2203949.4, "unit": "gal"}
